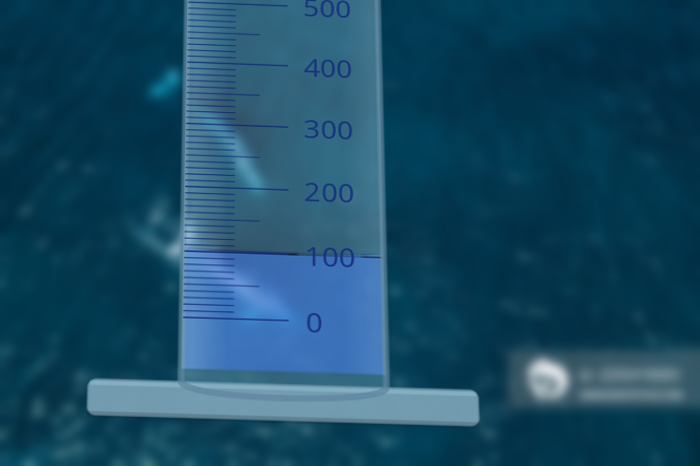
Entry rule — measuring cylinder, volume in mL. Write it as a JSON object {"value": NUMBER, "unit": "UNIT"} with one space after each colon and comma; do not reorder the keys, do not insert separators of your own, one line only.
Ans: {"value": 100, "unit": "mL"}
